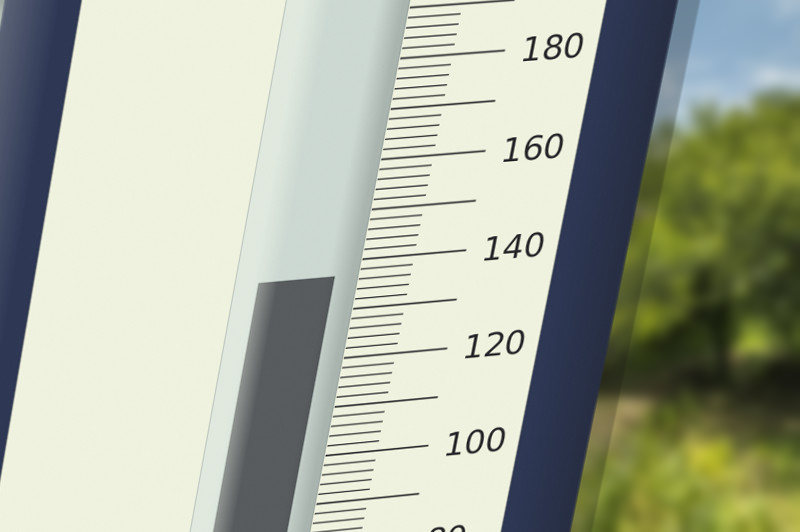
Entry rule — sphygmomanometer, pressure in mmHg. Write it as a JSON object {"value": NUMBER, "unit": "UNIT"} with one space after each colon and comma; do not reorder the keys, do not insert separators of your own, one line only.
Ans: {"value": 137, "unit": "mmHg"}
